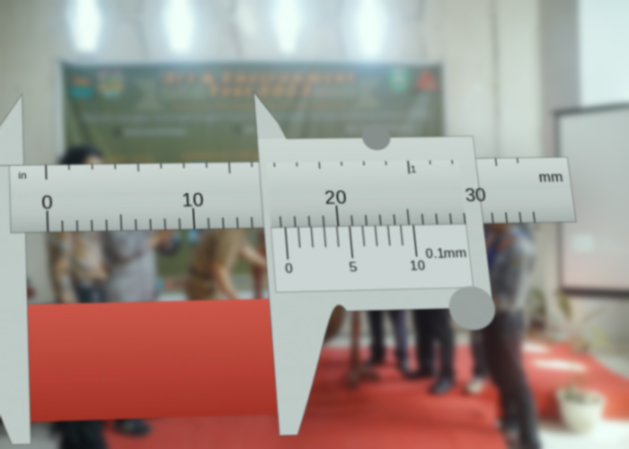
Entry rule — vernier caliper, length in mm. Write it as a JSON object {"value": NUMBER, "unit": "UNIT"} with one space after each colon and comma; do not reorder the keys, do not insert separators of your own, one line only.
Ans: {"value": 16.3, "unit": "mm"}
